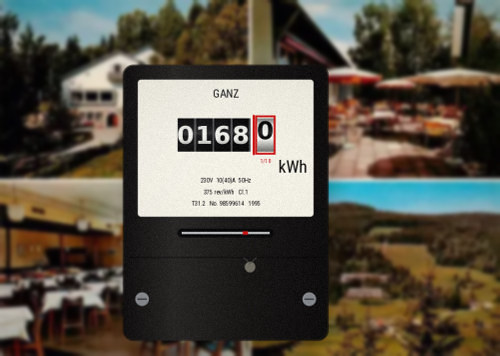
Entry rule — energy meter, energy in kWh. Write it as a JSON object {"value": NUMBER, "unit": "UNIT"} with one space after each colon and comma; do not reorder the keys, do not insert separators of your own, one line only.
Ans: {"value": 168.0, "unit": "kWh"}
